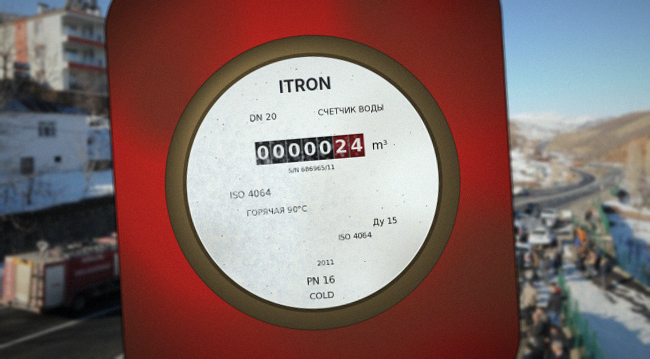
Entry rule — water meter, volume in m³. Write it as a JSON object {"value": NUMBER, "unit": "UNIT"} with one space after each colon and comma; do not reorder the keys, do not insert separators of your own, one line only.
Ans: {"value": 0.24, "unit": "m³"}
